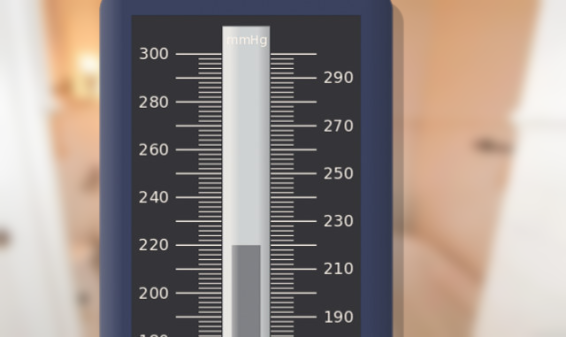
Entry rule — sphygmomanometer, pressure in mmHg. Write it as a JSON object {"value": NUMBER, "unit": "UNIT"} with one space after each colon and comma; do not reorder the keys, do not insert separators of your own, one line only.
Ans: {"value": 220, "unit": "mmHg"}
